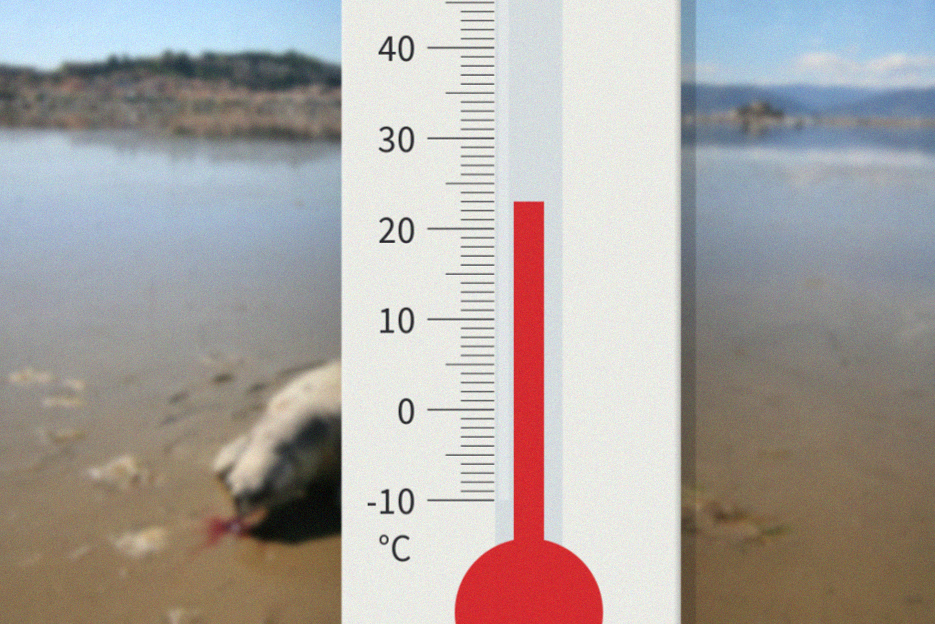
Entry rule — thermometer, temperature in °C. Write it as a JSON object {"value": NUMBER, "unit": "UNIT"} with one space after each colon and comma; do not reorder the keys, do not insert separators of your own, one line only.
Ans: {"value": 23, "unit": "°C"}
